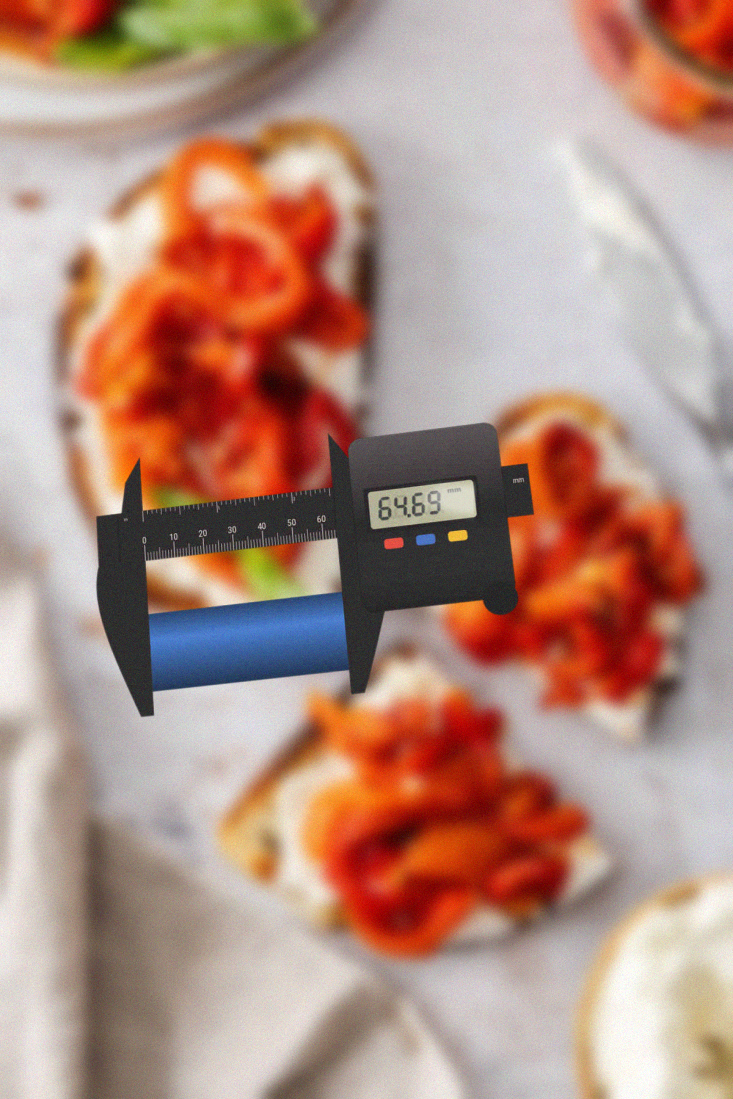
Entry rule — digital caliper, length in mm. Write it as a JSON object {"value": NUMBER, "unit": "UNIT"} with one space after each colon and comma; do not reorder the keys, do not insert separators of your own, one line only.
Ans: {"value": 64.69, "unit": "mm"}
